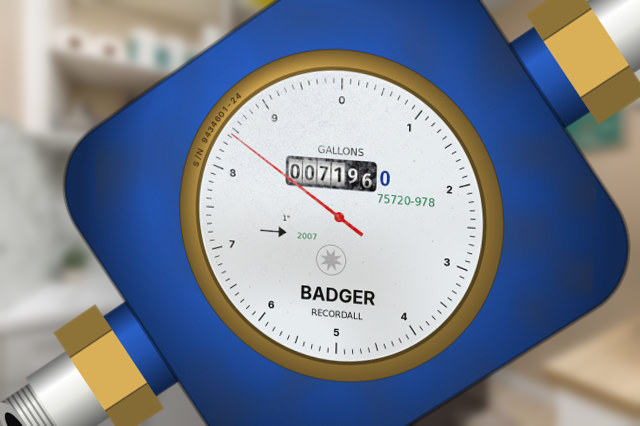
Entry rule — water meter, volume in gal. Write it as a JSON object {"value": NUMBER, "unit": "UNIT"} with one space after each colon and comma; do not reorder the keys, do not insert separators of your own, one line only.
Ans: {"value": 71958.4, "unit": "gal"}
